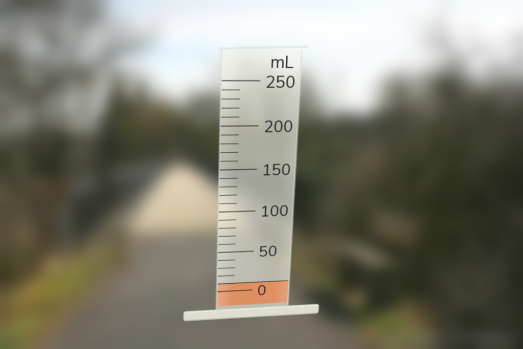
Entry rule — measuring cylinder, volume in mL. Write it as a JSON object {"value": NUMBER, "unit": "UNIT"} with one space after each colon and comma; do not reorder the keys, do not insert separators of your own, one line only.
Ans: {"value": 10, "unit": "mL"}
